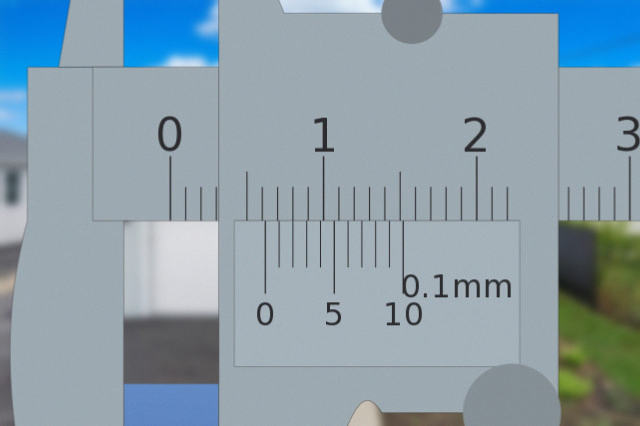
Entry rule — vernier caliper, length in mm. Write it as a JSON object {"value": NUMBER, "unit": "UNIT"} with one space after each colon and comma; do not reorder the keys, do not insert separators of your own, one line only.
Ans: {"value": 6.2, "unit": "mm"}
